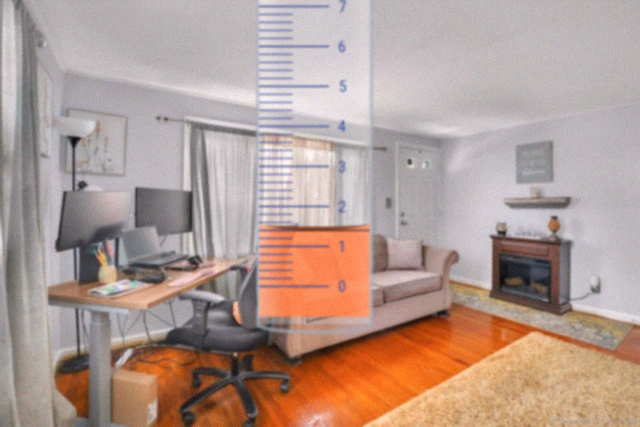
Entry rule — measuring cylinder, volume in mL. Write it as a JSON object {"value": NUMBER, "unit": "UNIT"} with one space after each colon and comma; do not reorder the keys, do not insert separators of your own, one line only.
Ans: {"value": 1.4, "unit": "mL"}
